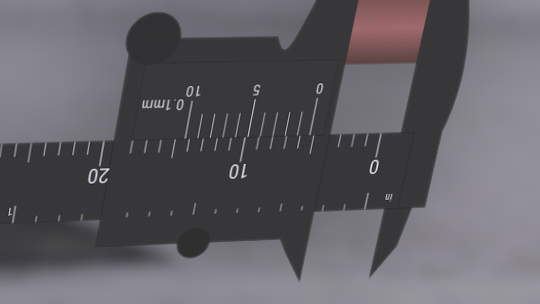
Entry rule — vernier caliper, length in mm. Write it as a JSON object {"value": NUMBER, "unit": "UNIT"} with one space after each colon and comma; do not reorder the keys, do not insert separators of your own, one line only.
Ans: {"value": 5.3, "unit": "mm"}
